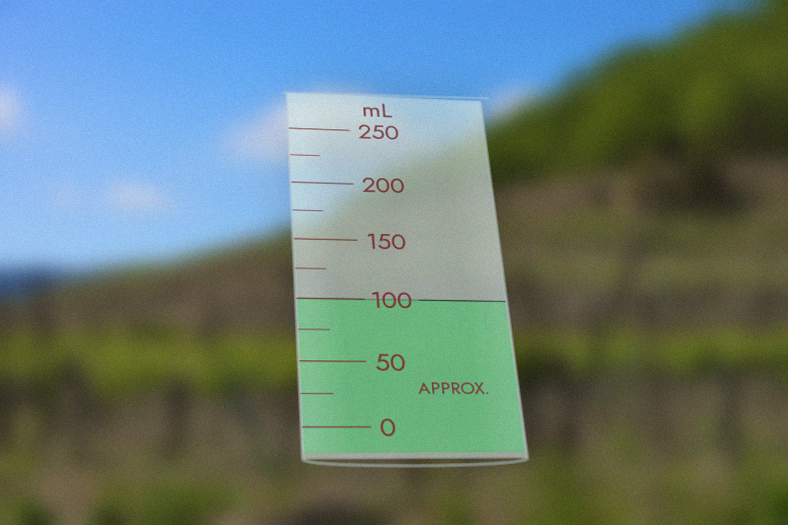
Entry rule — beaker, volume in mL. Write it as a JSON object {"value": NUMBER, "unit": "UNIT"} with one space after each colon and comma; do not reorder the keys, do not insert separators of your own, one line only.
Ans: {"value": 100, "unit": "mL"}
